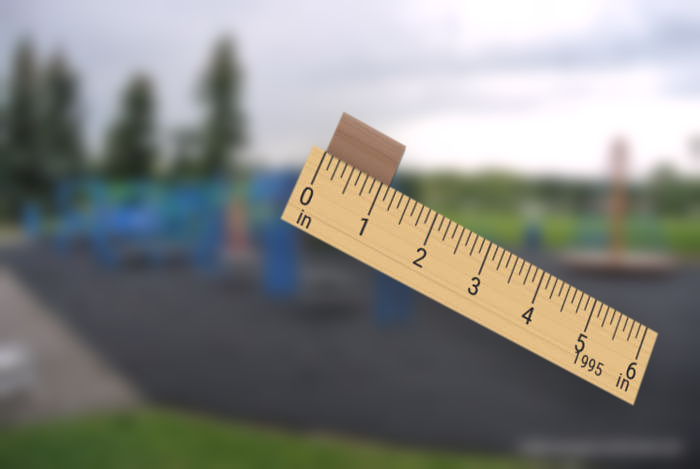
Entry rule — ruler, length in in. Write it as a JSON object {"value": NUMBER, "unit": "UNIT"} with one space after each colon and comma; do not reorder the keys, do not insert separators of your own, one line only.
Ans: {"value": 1.125, "unit": "in"}
